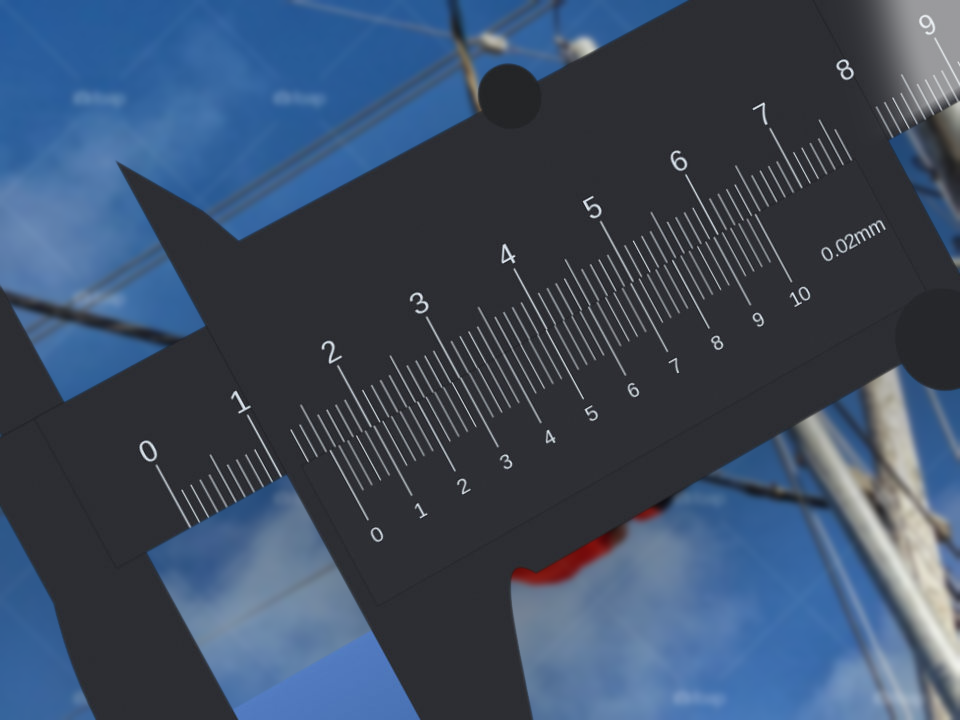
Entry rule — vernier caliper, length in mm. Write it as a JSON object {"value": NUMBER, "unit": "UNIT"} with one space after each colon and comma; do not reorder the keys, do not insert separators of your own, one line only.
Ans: {"value": 15.4, "unit": "mm"}
